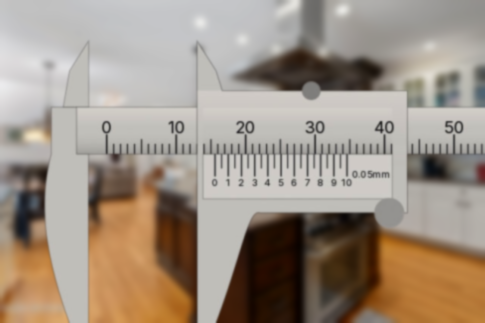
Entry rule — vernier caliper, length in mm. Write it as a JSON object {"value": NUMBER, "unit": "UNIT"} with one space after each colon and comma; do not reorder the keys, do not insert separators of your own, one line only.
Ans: {"value": 15.6, "unit": "mm"}
